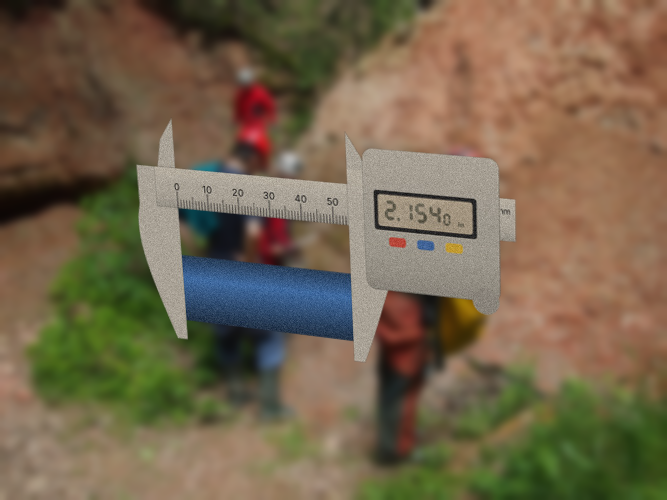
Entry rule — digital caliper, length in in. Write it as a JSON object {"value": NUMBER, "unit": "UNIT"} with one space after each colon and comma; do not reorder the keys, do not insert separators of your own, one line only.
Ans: {"value": 2.1540, "unit": "in"}
